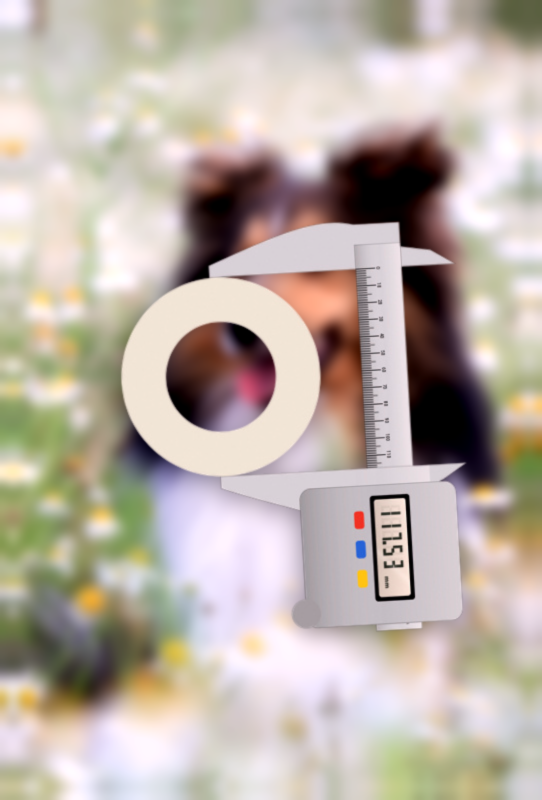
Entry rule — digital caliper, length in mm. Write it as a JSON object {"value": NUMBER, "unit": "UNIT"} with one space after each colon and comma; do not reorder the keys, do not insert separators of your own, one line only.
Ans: {"value": 117.53, "unit": "mm"}
